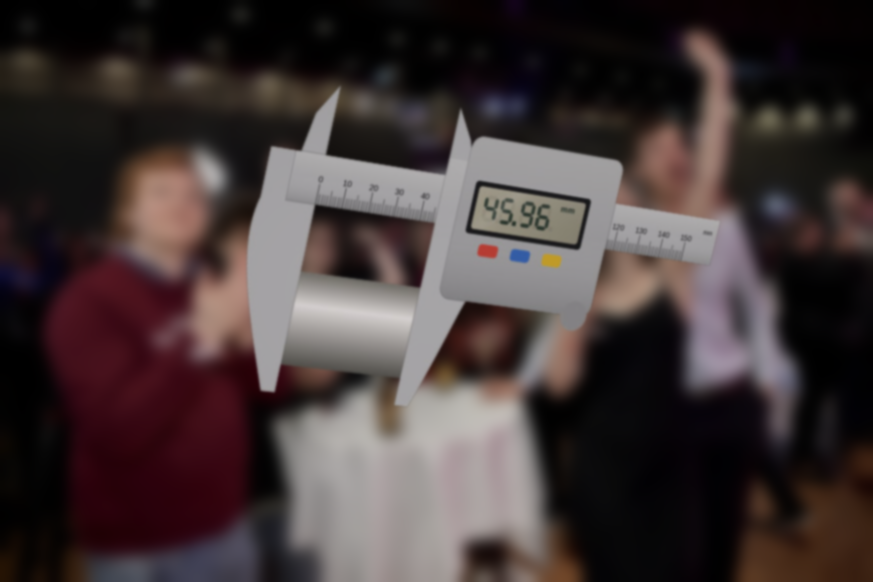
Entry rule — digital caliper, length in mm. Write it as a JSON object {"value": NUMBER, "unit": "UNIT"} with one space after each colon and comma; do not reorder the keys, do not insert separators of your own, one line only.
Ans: {"value": 45.96, "unit": "mm"}
